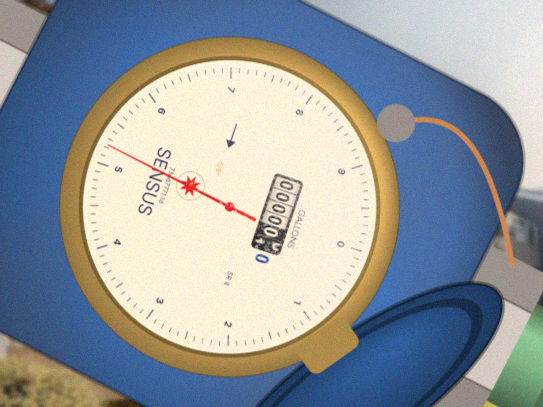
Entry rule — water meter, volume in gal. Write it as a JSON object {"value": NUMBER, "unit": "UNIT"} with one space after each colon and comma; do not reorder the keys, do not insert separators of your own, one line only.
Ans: {"value": 5.2, "unit": "gal"}
